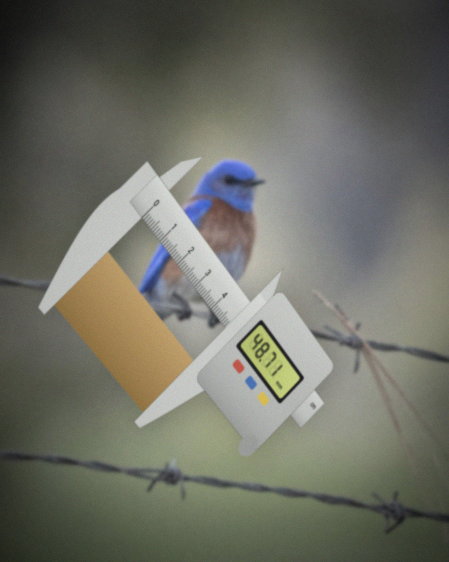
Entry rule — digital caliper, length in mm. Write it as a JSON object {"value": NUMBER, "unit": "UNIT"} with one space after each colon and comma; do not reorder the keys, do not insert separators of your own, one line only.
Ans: {"value": 48.71, "unit": "mm"}
